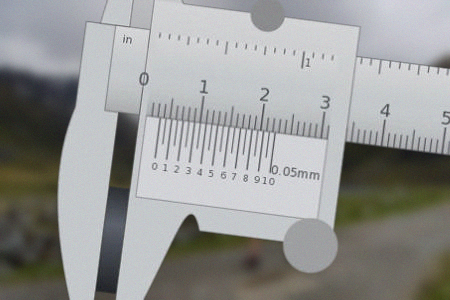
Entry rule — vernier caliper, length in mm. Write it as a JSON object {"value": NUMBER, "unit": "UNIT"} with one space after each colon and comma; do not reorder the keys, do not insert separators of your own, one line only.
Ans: {"value": 3.4, "unit": "mm"}
